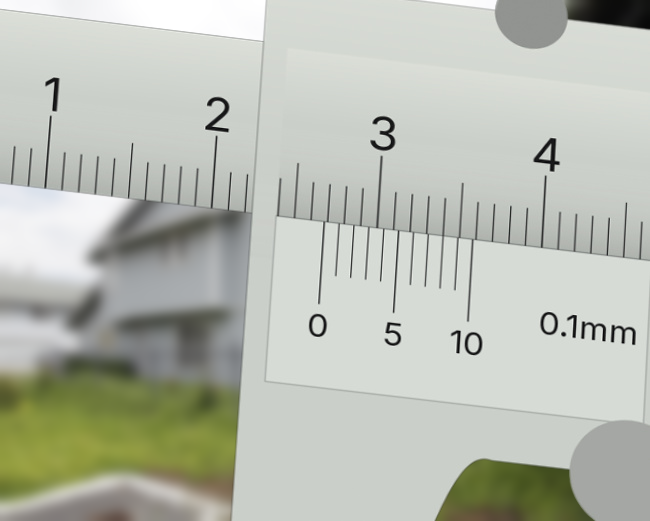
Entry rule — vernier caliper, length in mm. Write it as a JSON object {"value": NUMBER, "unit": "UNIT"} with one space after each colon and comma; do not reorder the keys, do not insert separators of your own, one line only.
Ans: {"value": 26.8, "unit": "mm"}
